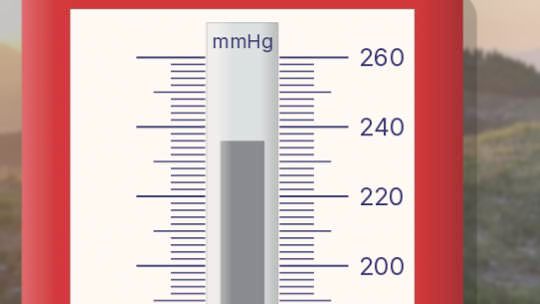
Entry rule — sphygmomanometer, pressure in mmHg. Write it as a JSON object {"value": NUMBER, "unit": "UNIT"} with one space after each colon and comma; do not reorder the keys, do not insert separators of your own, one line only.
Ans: {"value": 236, "unit": "mmHg"}
